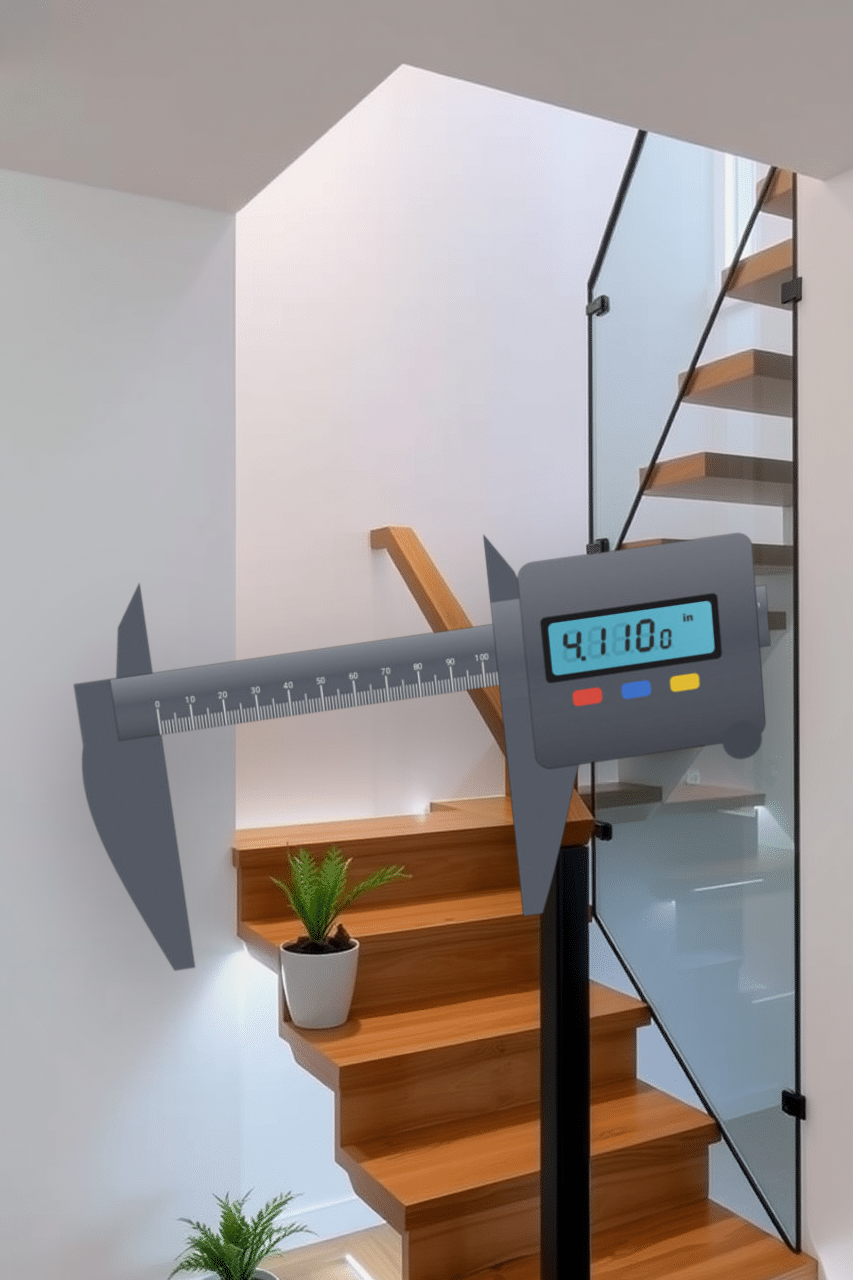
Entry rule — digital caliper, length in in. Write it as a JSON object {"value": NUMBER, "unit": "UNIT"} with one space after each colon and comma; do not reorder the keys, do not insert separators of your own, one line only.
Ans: {"value": 4.1100, "unit": "in"}
